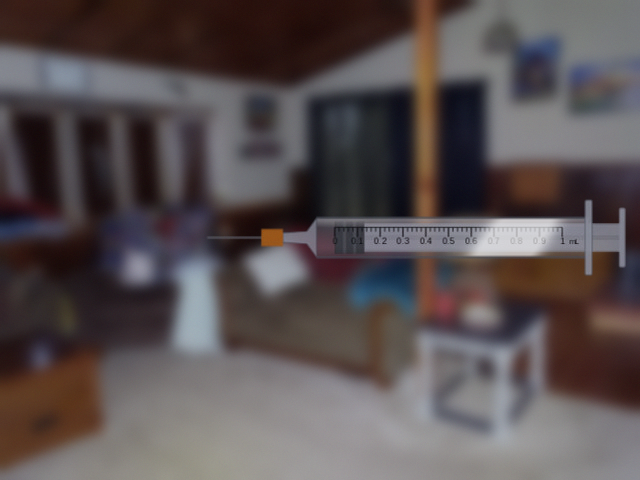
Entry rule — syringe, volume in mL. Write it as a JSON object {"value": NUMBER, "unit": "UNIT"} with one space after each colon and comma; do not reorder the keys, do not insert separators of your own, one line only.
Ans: {"value": 0, "unit": "mL"}
